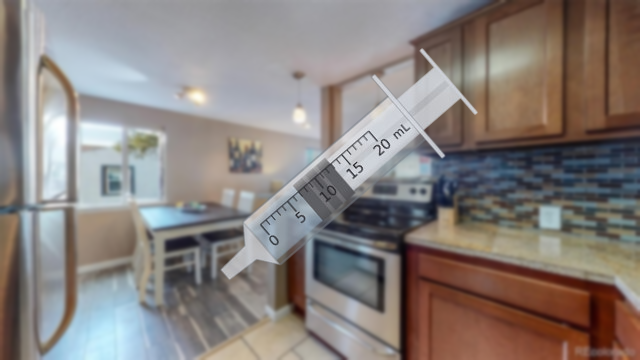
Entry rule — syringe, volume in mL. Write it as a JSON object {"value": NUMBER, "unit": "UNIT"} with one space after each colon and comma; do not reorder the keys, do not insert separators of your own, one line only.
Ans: {"value": 7, "unit": "mL"}
